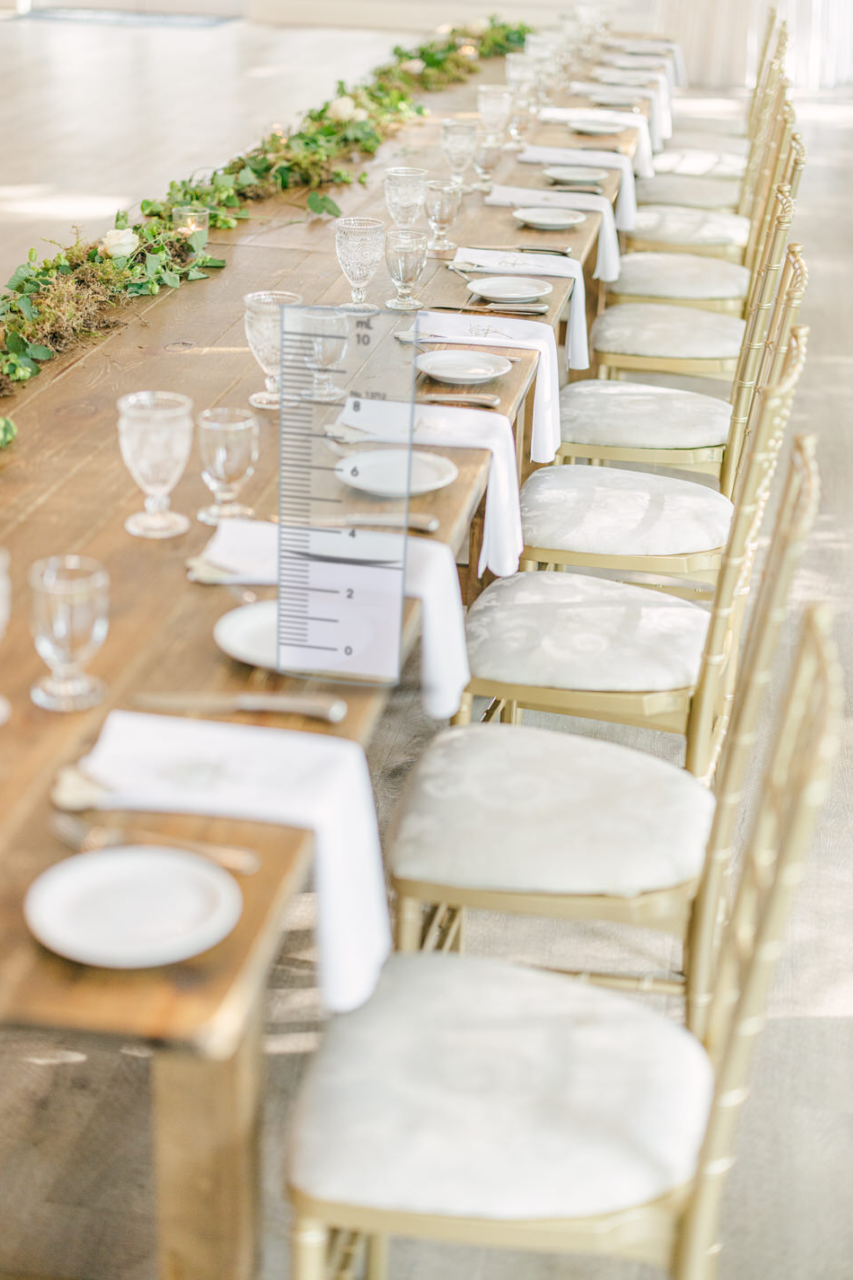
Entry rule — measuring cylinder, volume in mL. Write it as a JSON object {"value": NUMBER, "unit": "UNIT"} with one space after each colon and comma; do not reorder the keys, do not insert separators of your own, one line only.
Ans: {"value": 3, "unit": "mL"}
